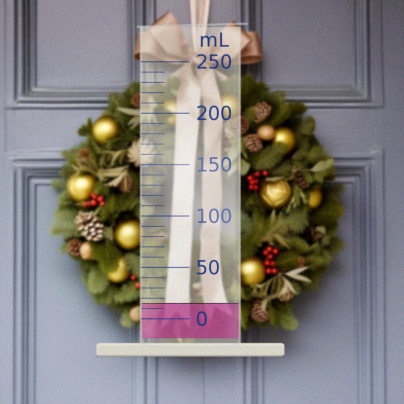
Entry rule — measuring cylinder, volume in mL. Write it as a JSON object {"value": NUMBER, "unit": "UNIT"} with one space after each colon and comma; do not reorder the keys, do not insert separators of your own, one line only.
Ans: {"value": 15, "unit": "mL"}
